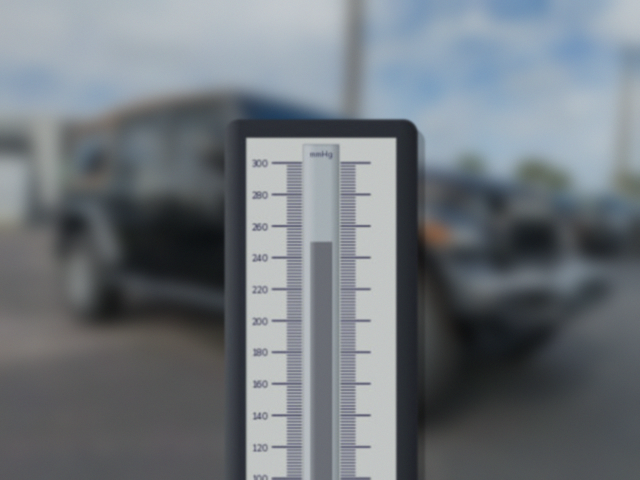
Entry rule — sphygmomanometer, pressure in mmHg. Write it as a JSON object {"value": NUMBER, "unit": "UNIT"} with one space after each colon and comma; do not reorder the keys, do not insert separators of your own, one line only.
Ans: {"value": 250, "unit": "mmHg"}
